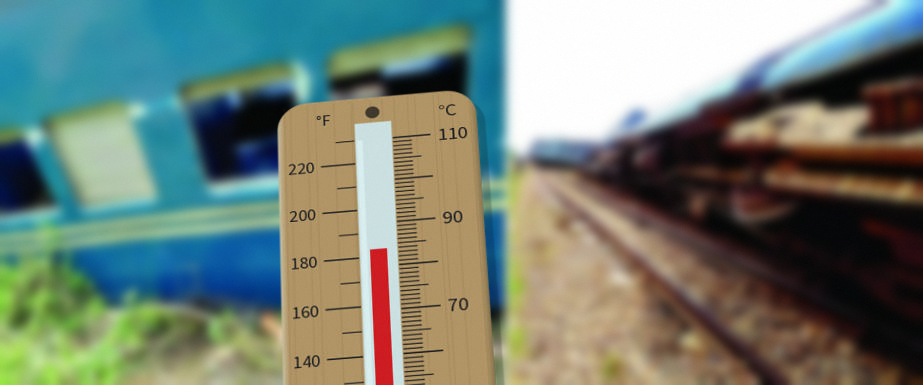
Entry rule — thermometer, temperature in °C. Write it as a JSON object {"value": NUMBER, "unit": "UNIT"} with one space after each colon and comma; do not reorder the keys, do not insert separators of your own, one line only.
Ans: {"value": 84, "unit": "°C"}
